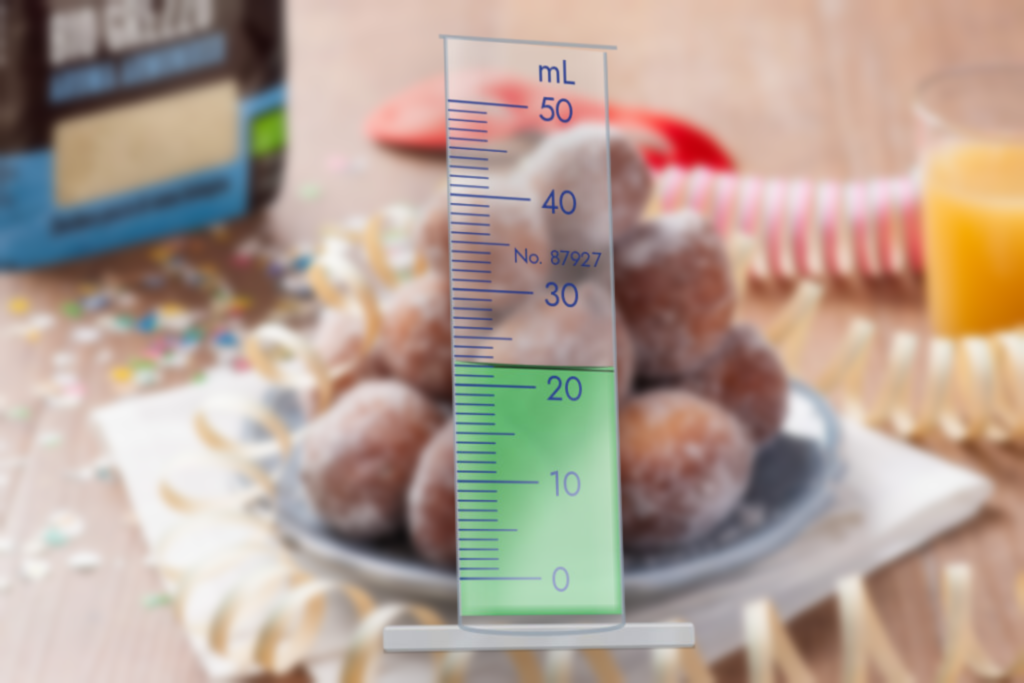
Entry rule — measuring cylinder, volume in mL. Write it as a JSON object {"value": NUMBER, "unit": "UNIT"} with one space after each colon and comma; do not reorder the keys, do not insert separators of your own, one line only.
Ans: {"value": 22, "unit": "mL"}
